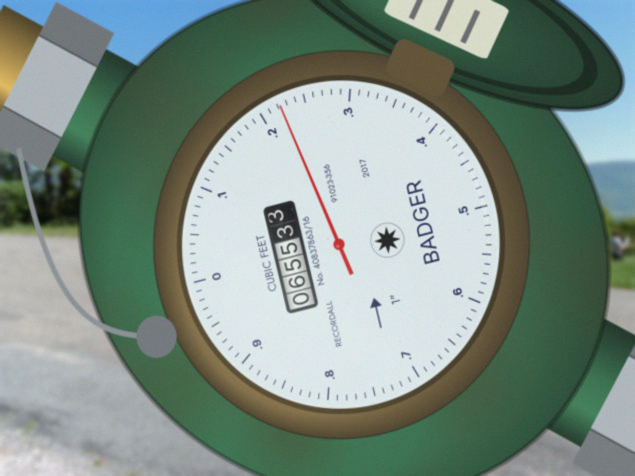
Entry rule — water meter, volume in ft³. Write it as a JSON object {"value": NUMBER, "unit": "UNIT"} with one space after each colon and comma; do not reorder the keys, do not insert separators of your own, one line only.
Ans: {"value": 65533.22, "unit": "ft³"}
